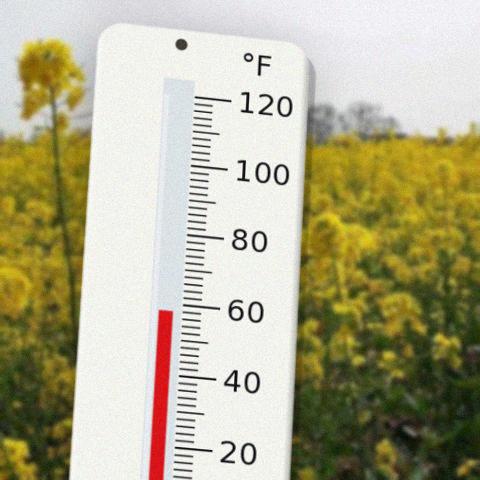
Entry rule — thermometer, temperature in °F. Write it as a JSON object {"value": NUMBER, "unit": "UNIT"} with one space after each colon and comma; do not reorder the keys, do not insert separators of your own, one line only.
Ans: {"value": 58, "unit": "°F"}
